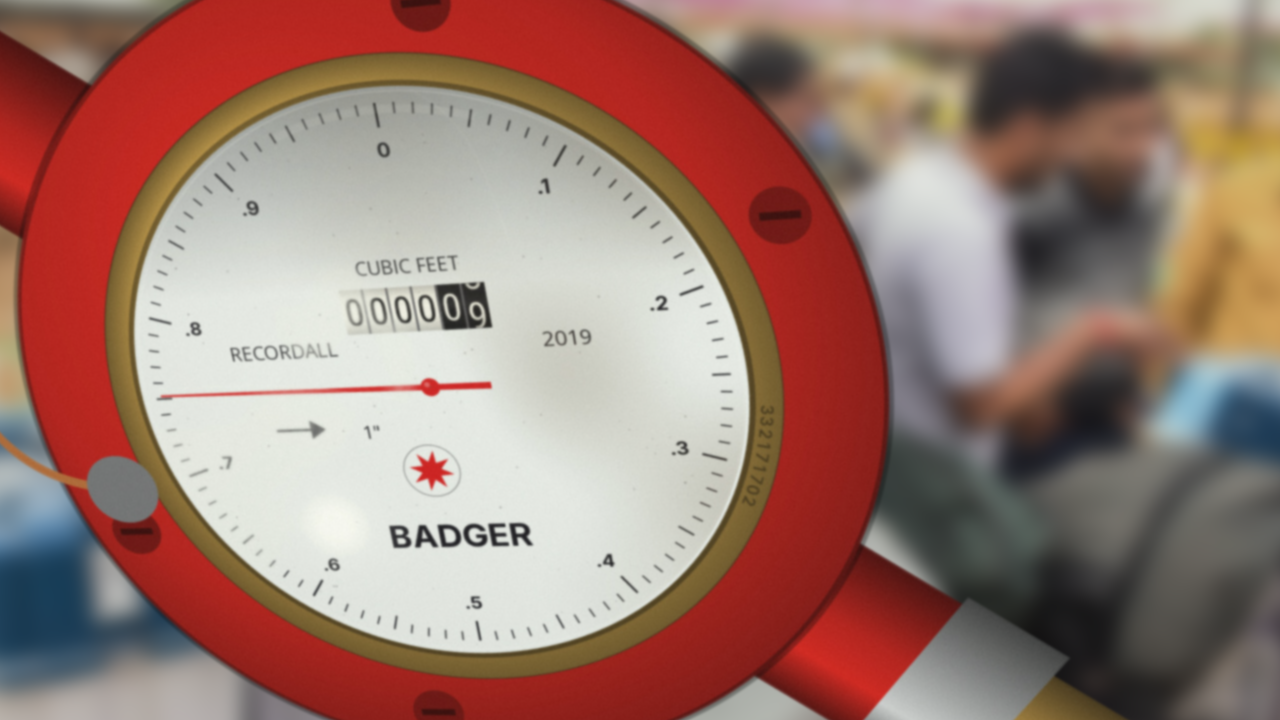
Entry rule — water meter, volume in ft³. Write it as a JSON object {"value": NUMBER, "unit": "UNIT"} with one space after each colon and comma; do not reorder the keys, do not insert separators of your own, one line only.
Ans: {"value": 8.75, "unit": "ft³"}
